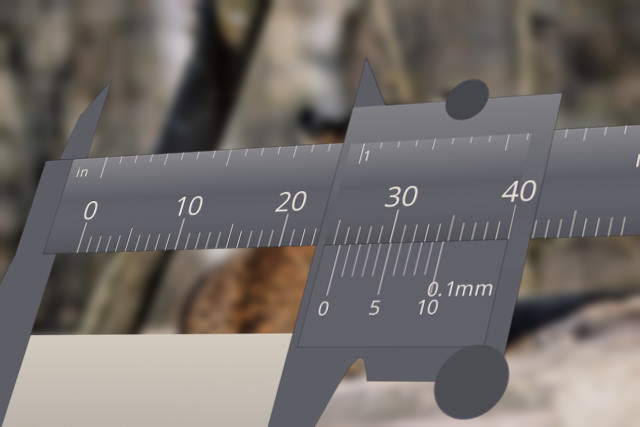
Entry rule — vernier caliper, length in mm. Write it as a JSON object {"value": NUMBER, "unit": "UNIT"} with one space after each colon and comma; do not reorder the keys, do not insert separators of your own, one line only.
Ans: {"value": 25.6, "unit": "mm"}
